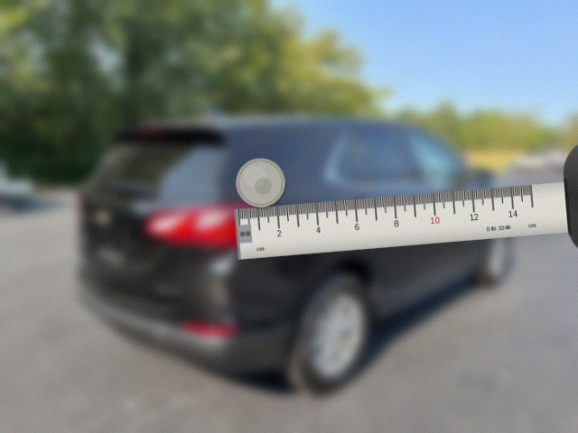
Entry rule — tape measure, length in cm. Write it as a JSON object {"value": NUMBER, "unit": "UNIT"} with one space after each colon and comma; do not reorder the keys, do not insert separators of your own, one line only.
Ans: {"value": 2.5, "unit": "cm"}
